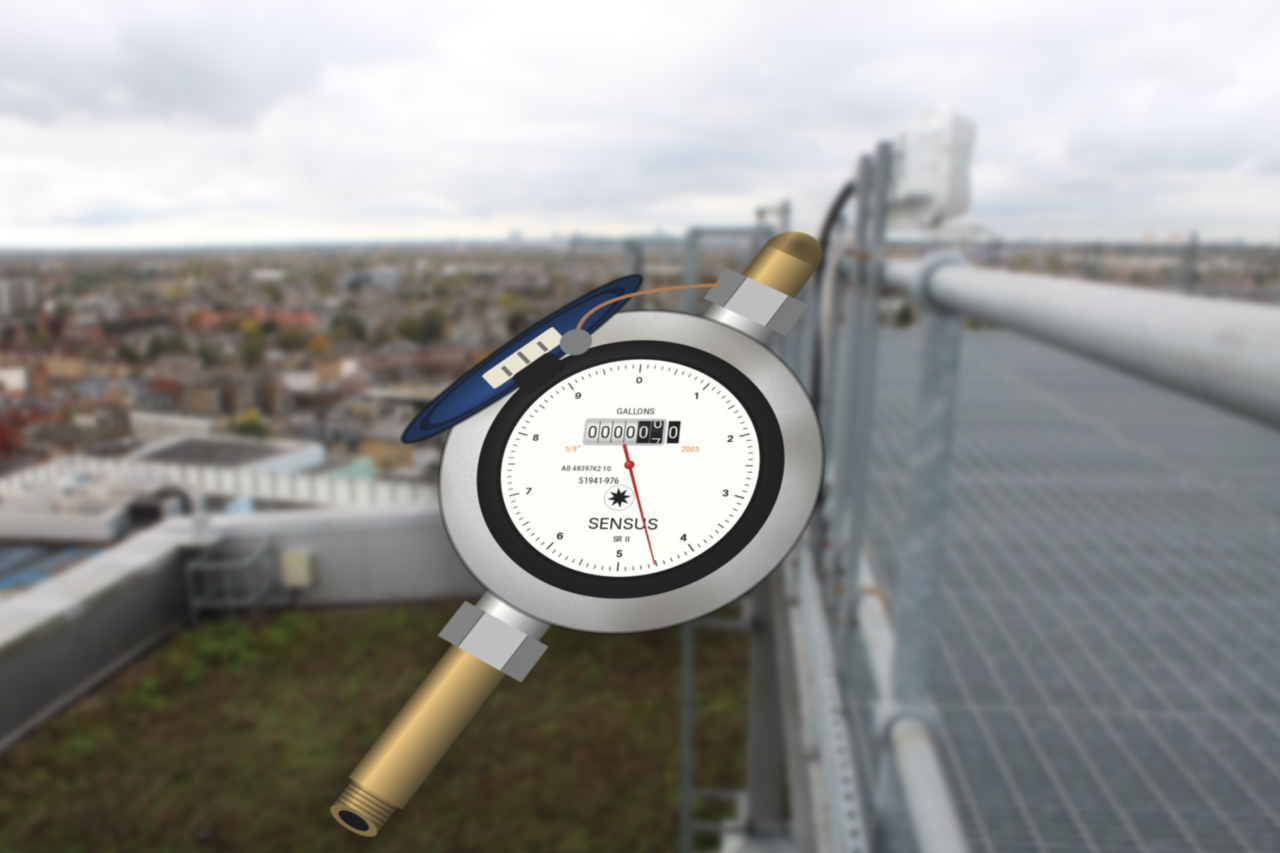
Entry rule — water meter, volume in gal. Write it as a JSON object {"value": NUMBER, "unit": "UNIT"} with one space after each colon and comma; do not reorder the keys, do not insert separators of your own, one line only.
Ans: {"value": 64.5, "unit": "gal"}
